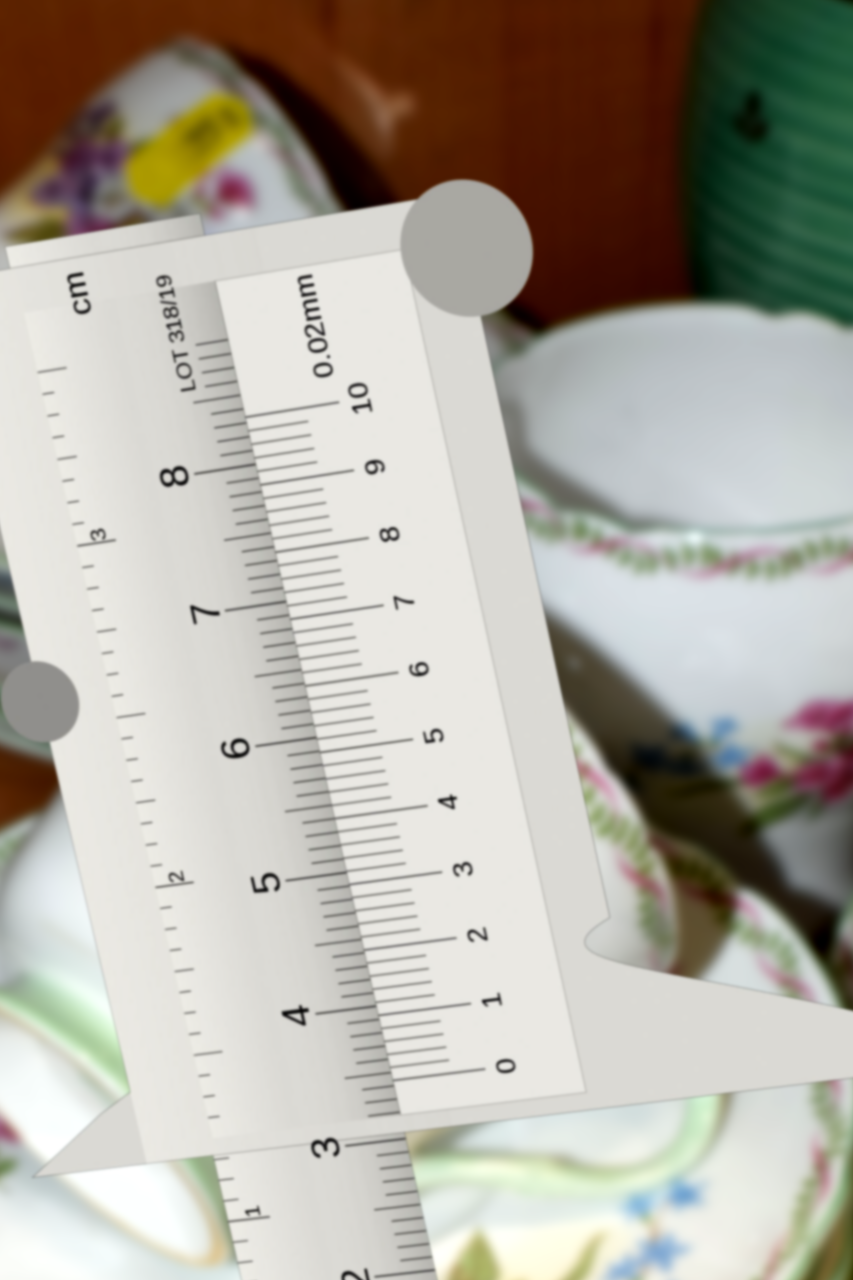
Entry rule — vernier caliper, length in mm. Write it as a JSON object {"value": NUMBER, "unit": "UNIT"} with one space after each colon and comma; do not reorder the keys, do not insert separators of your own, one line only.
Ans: {"value": 34.4, "unit": "mm"}
